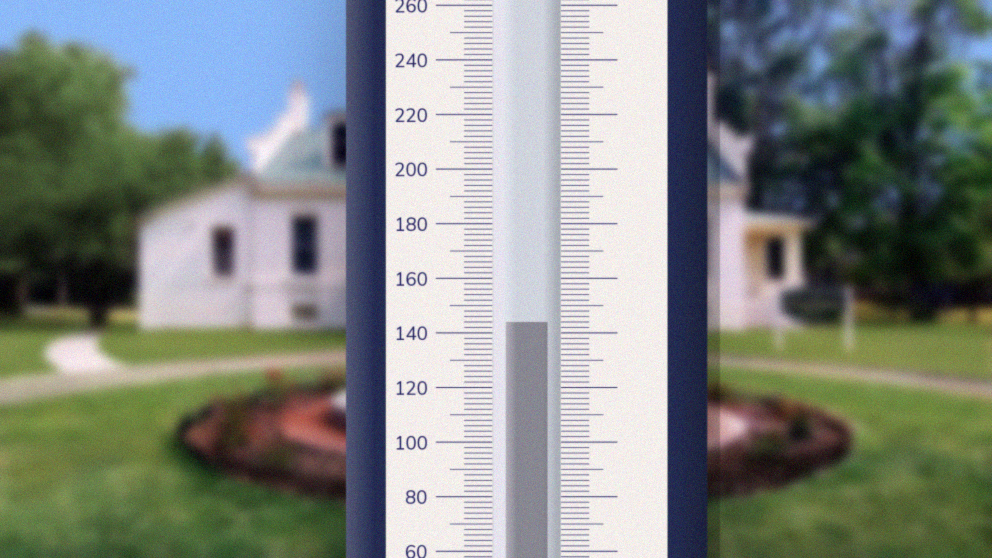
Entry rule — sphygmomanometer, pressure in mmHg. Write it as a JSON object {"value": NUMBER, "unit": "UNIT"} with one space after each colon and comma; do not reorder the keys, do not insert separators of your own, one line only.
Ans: {"value": 144, "unit": "mmHg"}
